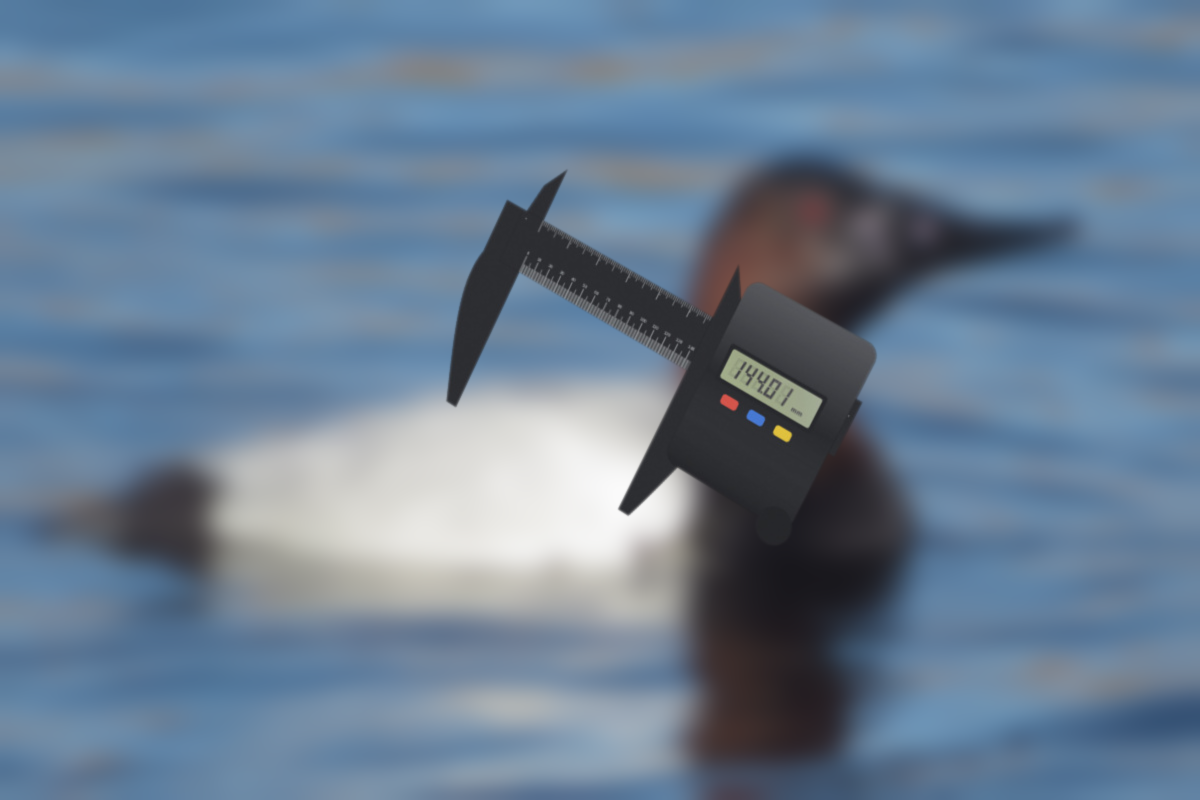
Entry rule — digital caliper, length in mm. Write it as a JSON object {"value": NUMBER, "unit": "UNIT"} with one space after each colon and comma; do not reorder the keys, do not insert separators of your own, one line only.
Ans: {"value": 144.01, "unit": "mm"}
